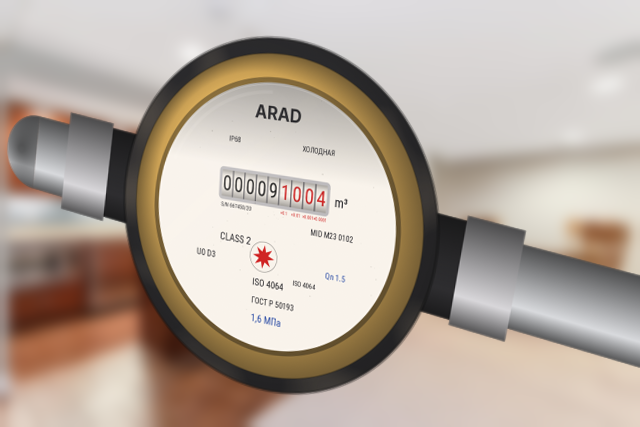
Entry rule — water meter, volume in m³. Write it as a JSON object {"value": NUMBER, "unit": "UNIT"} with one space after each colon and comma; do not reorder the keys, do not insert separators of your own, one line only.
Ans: {"value": 9.1004, "unit": "m³"}
